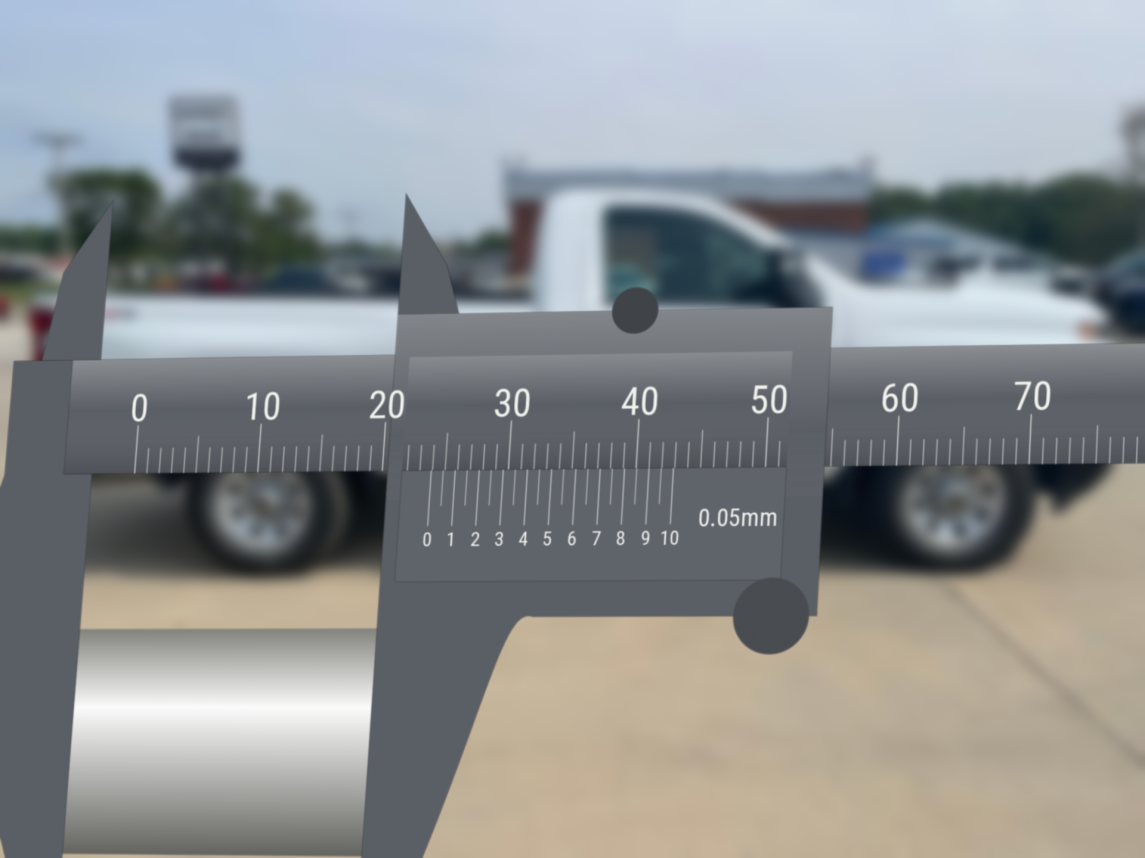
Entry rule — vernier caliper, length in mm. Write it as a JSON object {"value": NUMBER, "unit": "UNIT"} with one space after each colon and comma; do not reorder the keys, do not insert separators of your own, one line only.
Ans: {"value": 23.9, "unit": "mm"}
